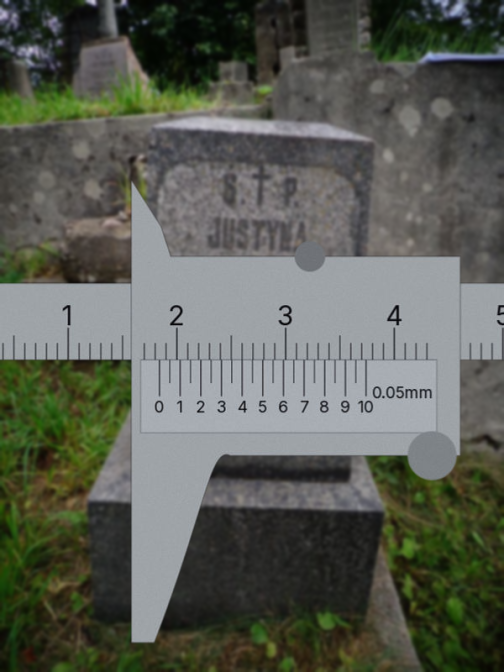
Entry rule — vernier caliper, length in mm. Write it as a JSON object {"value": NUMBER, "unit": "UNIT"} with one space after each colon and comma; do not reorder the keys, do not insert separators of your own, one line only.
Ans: {"value": 18.4, "unit": "mm"}
